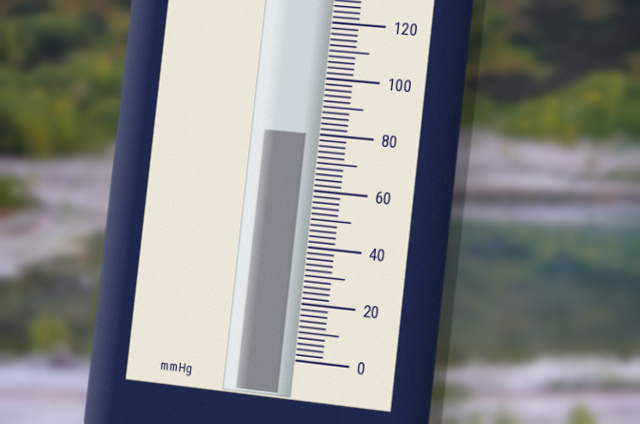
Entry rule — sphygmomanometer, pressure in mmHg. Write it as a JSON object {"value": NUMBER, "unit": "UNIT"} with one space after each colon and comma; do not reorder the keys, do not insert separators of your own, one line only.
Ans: {"value": 80, "unit": "mmHg"}
